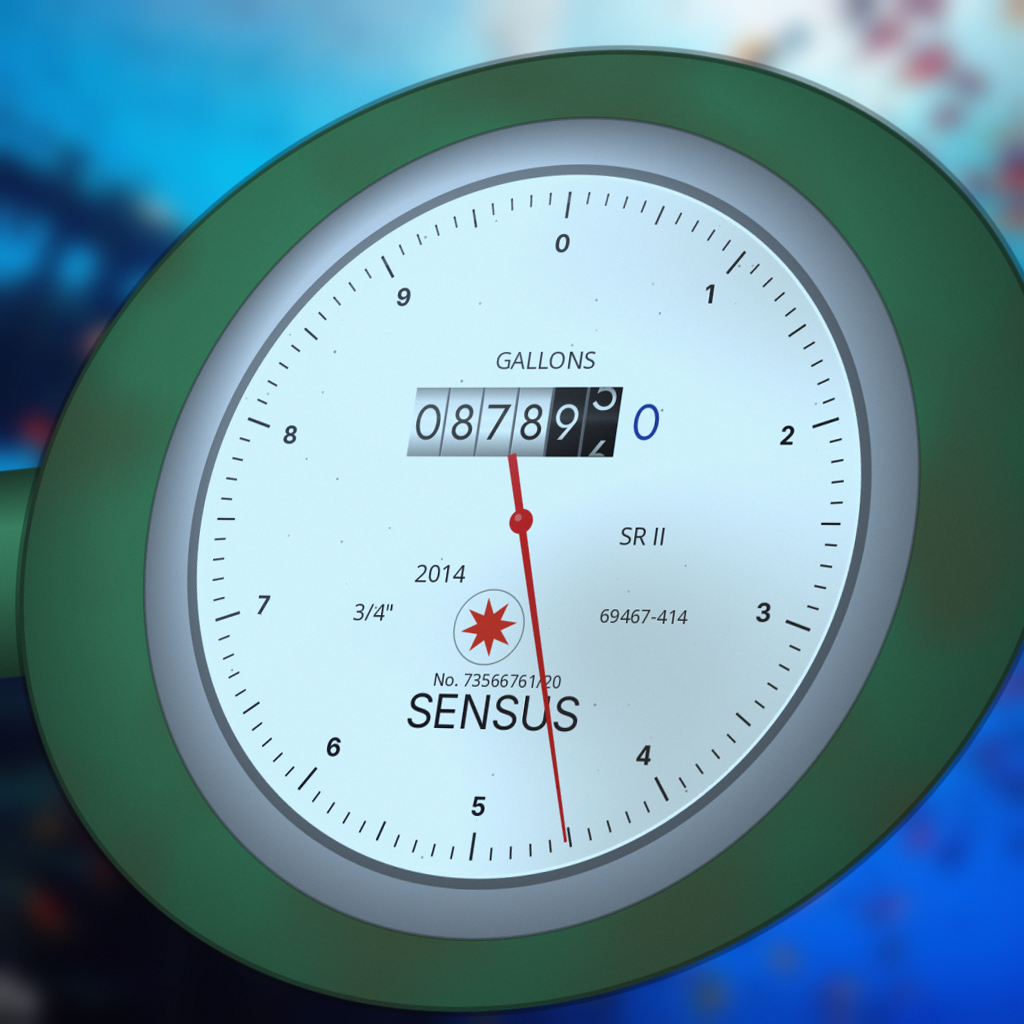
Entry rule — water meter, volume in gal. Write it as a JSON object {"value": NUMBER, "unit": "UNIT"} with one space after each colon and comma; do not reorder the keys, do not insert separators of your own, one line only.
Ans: {"value": 878954.5, "unit": "gal"}
